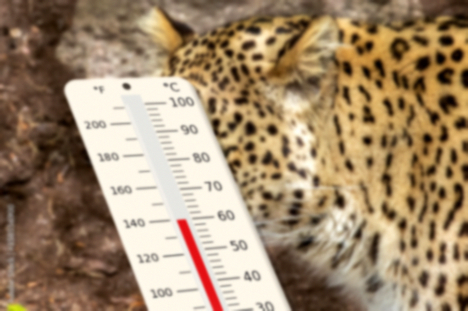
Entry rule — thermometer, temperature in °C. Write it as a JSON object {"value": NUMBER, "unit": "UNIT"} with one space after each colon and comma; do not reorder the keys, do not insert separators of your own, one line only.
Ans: {"value": 60, "unit": "°C"}
